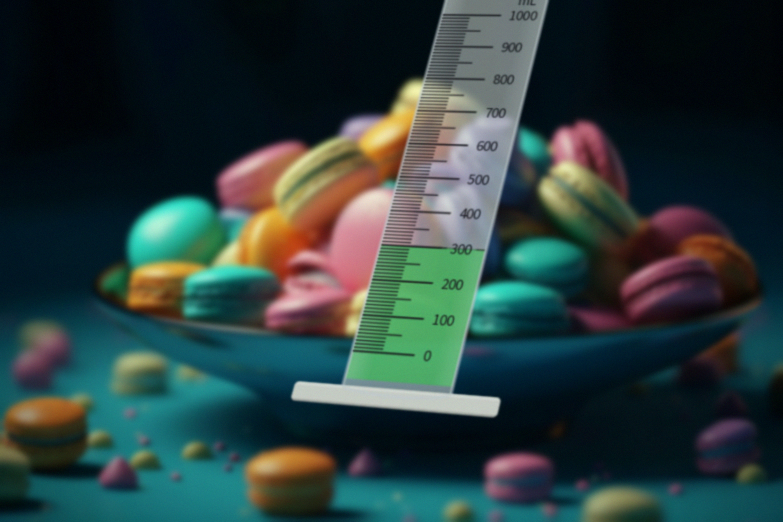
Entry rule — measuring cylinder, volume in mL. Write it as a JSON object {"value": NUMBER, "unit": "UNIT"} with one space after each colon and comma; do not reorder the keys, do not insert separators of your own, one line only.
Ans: {"value": 300, "unit": "mL"}
